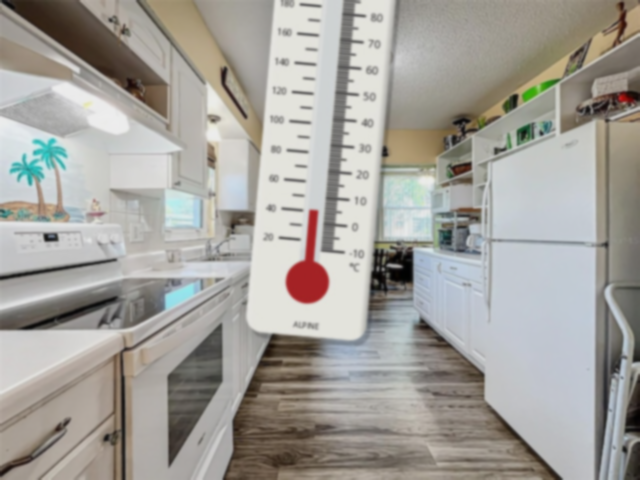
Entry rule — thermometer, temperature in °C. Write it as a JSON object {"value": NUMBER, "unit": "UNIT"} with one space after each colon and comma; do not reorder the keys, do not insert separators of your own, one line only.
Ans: {"value": 5, "unit": "°C"}
